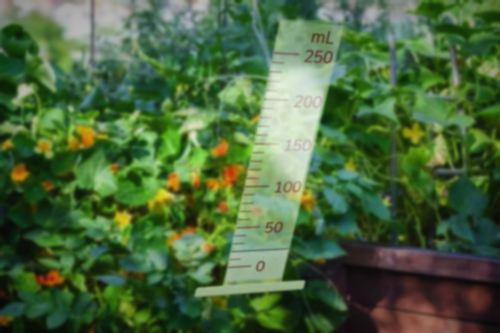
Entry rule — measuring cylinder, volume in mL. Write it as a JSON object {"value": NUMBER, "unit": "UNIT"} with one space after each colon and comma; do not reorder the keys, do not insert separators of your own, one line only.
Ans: {"value": 20, "unit": "mL"}
